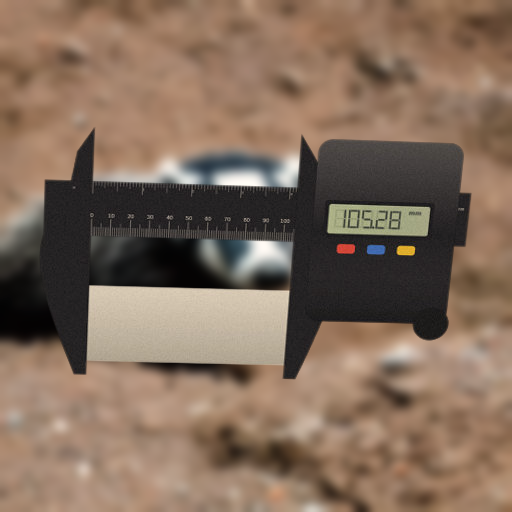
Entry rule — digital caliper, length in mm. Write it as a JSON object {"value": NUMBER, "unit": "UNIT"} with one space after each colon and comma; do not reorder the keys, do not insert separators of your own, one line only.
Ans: {"value": 105.28, "unit": "mm"}
